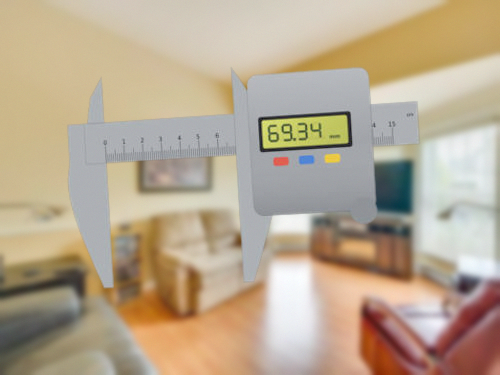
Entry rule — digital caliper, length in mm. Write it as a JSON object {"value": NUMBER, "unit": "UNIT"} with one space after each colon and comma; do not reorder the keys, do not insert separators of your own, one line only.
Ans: {"value": 69.34, "unit": "mm"}
